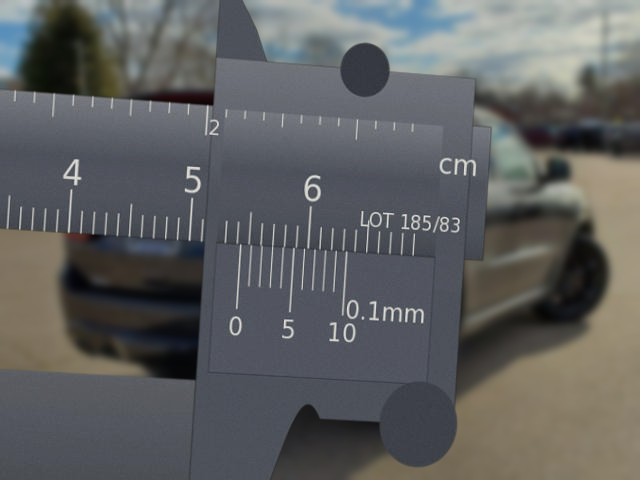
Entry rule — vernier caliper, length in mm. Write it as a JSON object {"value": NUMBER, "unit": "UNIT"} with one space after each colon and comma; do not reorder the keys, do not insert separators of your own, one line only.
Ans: {"value": 54.3, "unit": "mm"}
